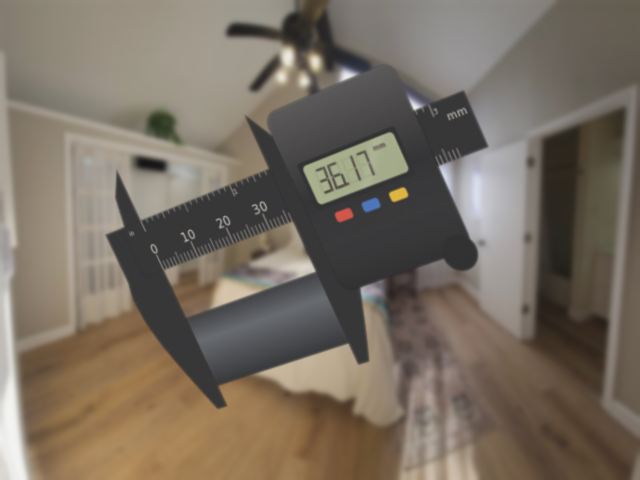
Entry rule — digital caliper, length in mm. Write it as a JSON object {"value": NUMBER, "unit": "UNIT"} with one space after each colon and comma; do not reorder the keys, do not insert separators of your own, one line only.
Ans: {"value": 36.17, "unit": "mm"}
